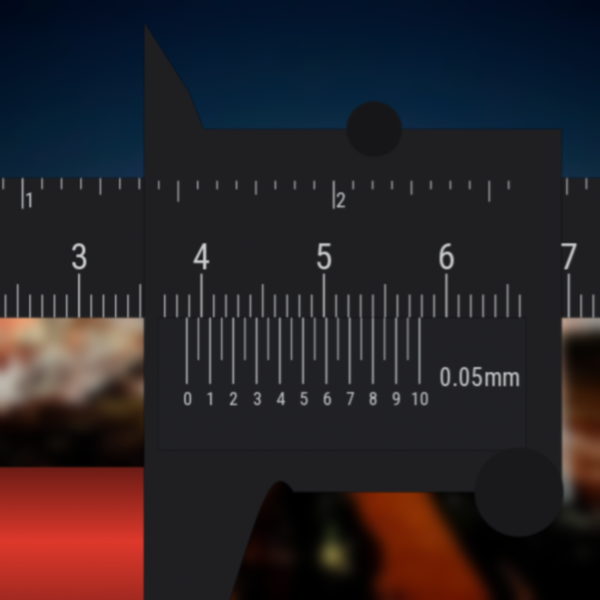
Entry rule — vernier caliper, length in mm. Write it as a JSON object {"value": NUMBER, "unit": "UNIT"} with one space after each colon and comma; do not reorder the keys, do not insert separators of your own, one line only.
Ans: {"value": 38.8, "unit": "mm"}
